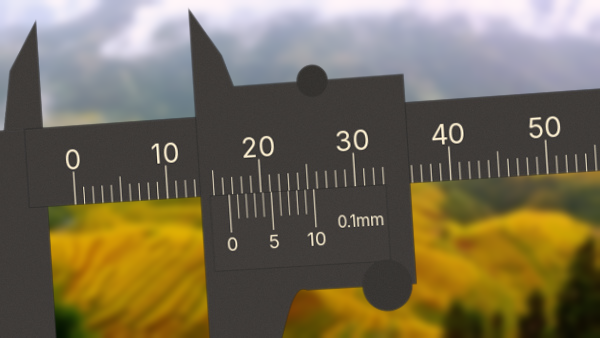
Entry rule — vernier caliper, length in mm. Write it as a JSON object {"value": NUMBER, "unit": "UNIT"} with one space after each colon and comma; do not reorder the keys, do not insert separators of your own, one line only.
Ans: {"value": 16.6, "unit": "mm"}
